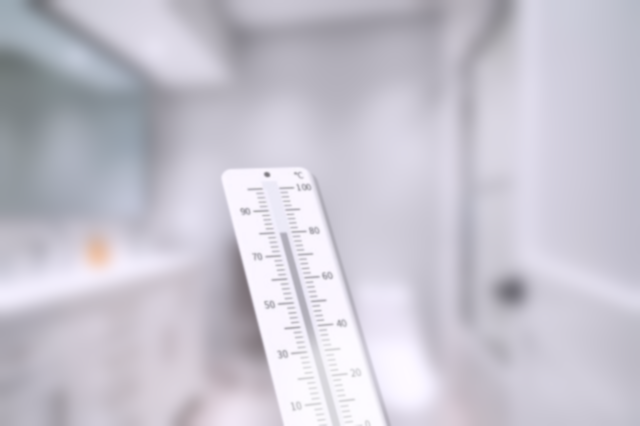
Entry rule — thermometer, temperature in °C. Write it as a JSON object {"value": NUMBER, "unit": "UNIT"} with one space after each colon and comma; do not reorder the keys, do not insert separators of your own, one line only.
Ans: {"value": 80, "unit": "°C"}
